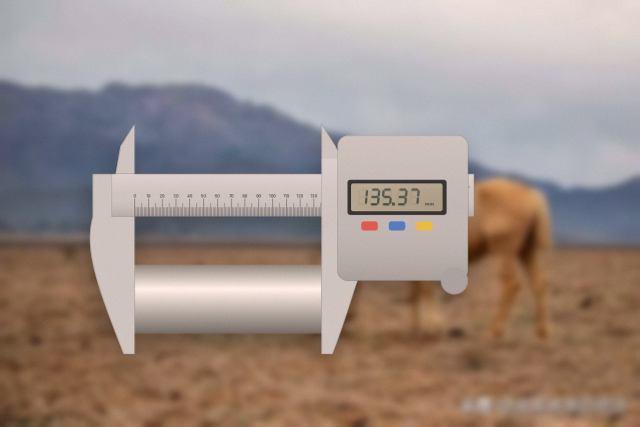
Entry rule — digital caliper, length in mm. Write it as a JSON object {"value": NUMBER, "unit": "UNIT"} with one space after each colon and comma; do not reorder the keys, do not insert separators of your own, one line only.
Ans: {"value": 135.37, "unit": "mm"}
